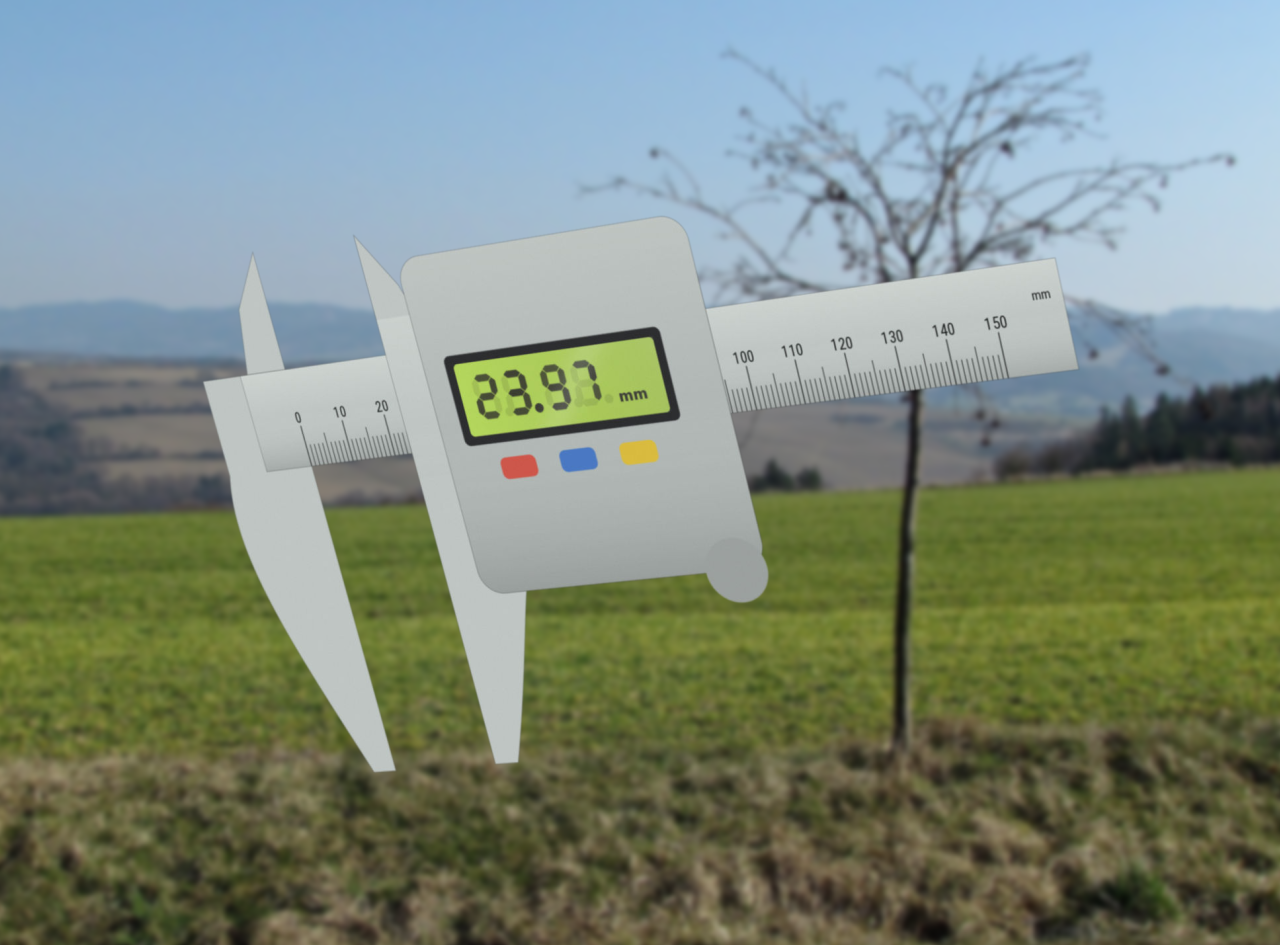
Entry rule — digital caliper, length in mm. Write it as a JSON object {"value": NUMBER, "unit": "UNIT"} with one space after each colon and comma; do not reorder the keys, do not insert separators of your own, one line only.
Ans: {"value": 23.97, "unit": "mm"}
